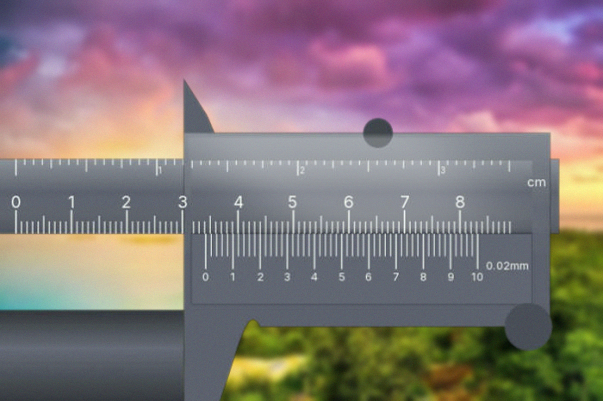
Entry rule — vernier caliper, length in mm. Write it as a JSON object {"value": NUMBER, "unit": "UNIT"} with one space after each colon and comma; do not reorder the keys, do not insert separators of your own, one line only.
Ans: {"value": 34.2, "unit": "mm"}
